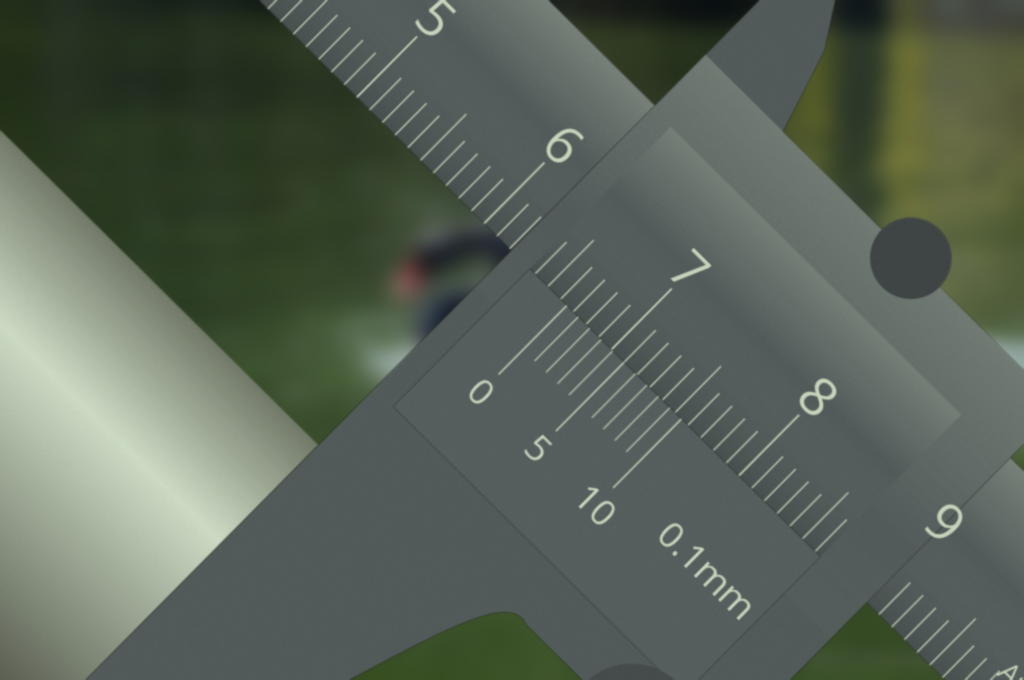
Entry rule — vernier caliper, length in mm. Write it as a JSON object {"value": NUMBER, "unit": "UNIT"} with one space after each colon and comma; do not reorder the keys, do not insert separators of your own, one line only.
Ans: {"value": 66.5, "unit": "mm"}
